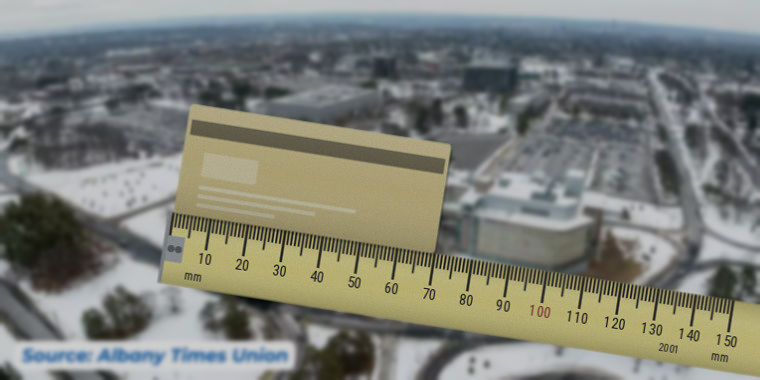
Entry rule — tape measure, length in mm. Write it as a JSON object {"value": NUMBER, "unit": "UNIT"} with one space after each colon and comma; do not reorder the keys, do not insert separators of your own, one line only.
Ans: {"value": 70, "unit": "mm"}
